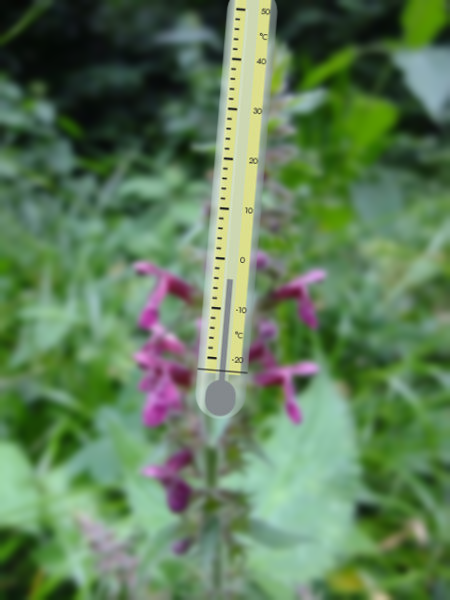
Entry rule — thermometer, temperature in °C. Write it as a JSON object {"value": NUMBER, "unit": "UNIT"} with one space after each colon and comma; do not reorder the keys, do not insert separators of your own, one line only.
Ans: {"value": -4, "unit": "°C"}
